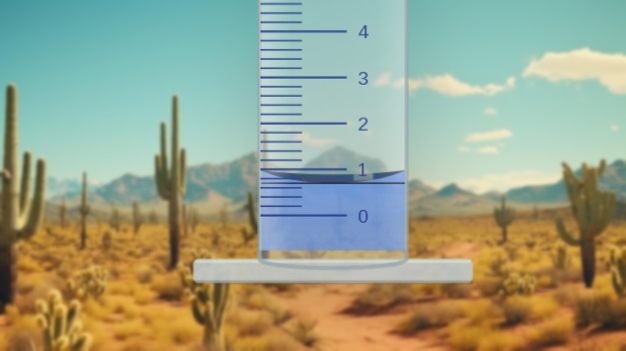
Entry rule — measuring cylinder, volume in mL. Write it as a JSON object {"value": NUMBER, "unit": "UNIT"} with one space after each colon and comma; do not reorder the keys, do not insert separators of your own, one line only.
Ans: {"value": 0.7, "unit": "mL"}
